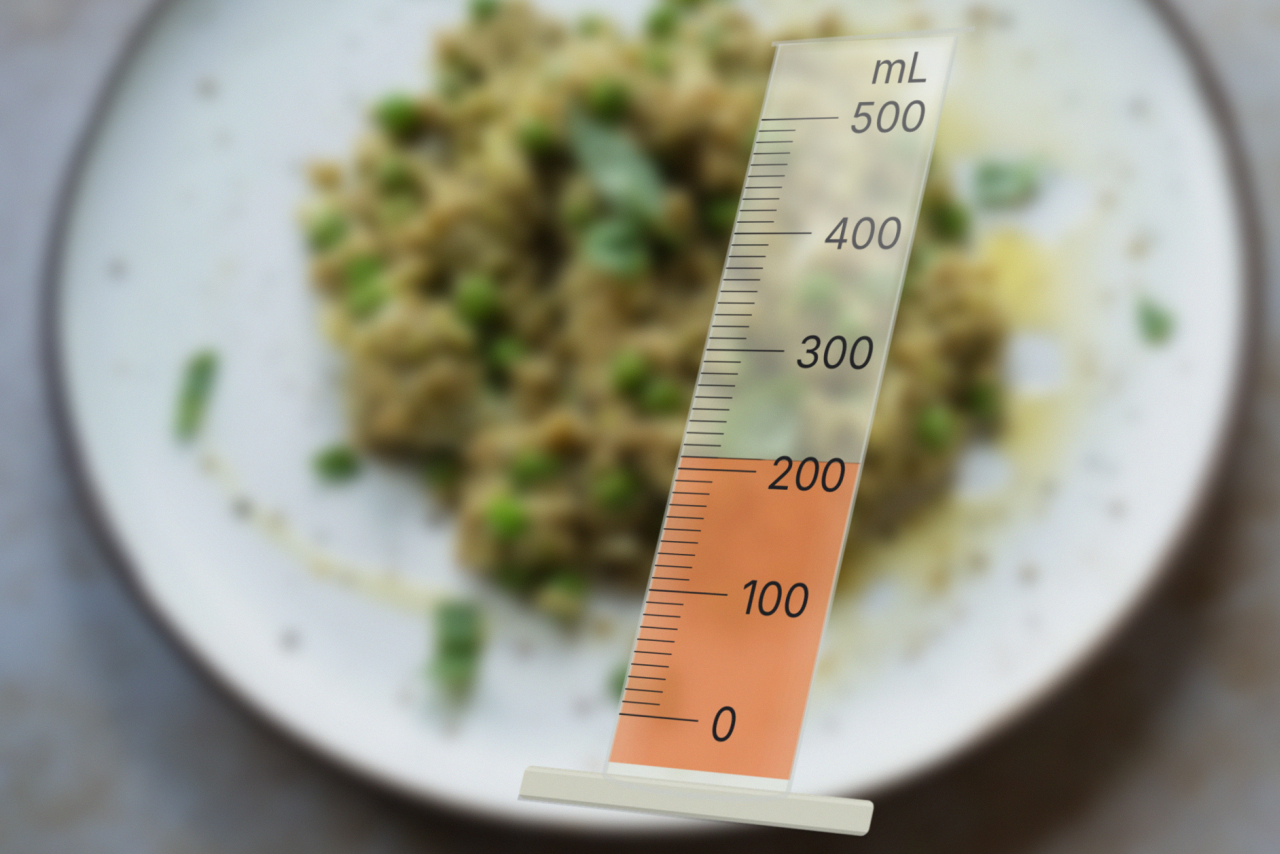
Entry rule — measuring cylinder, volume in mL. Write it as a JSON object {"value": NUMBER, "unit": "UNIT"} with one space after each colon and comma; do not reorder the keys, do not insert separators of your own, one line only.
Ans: {"value": 210, "unit": "mL"}
